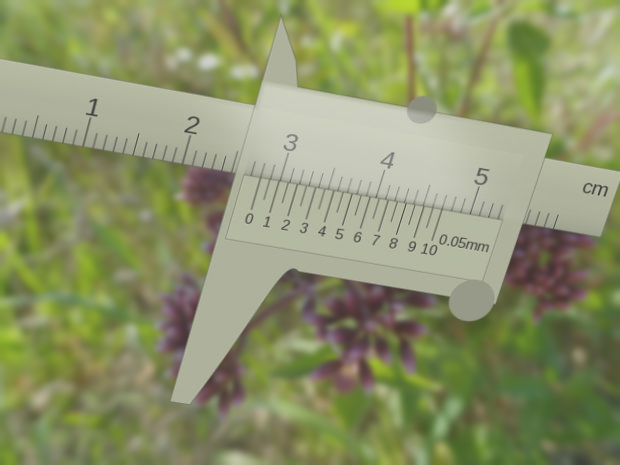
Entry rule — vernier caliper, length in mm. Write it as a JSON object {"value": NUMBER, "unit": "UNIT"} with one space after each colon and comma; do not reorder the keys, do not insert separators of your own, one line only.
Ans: {"value": 28.0, "unit": "mm"}
